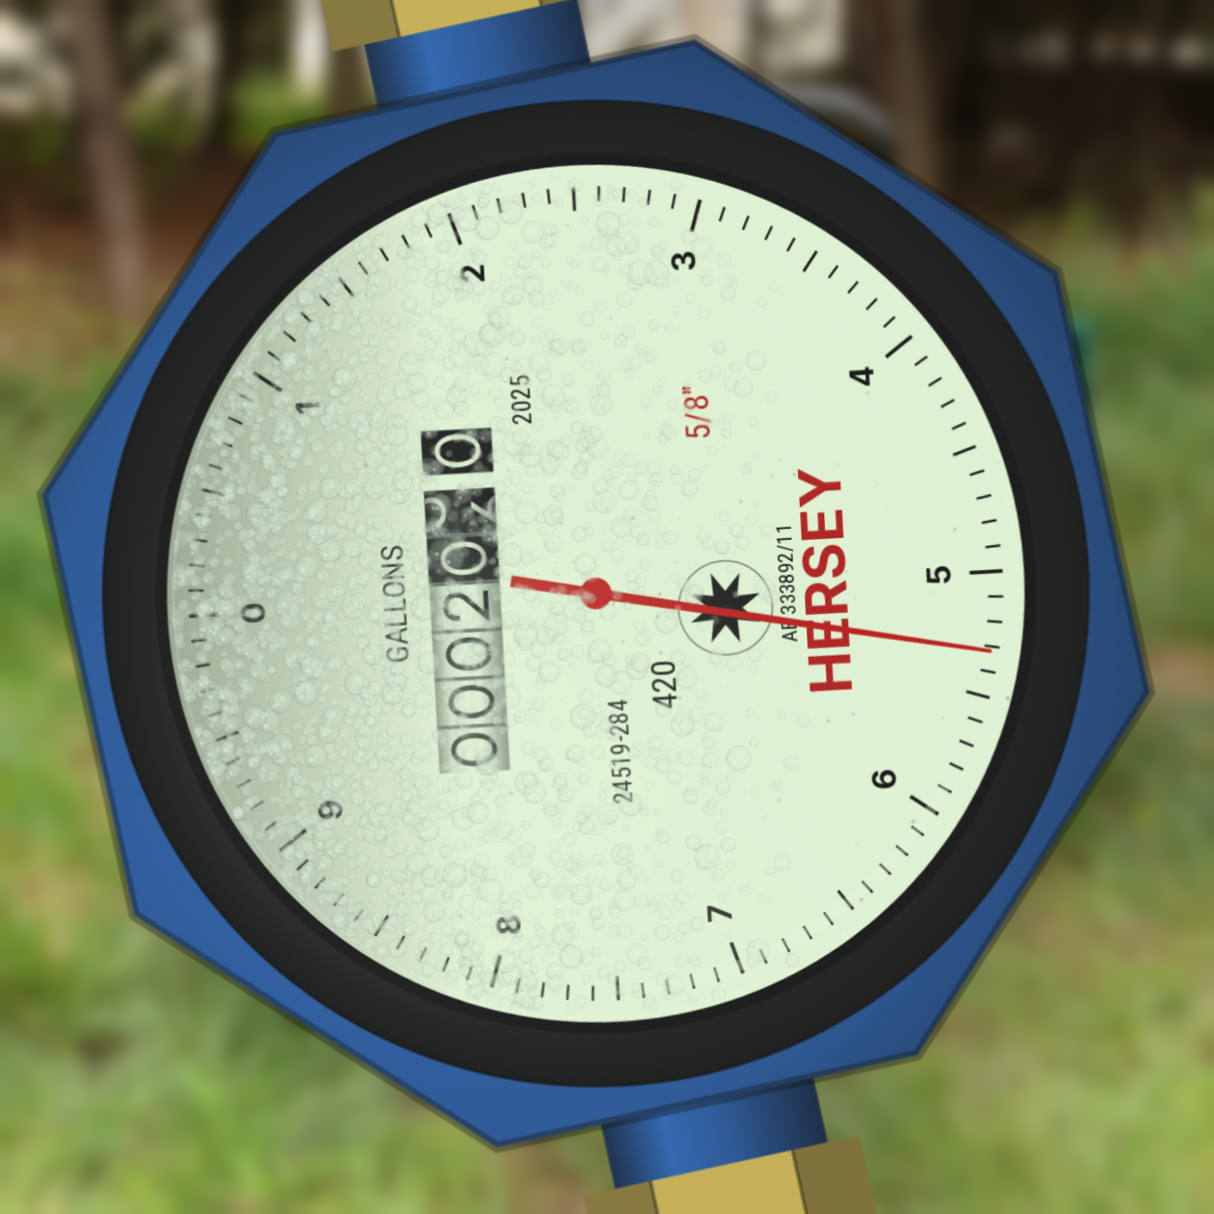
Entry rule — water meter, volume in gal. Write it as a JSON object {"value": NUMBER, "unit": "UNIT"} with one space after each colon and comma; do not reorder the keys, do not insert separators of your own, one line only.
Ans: {"value": 2055.3, "unit": "gal"}
